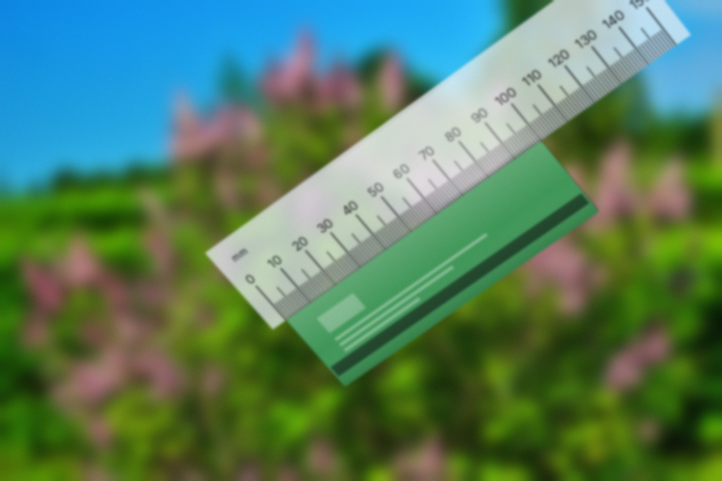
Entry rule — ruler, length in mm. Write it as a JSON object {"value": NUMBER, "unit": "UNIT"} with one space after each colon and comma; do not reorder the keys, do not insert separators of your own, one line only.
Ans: {"value": 100, "unit": "mm"}
